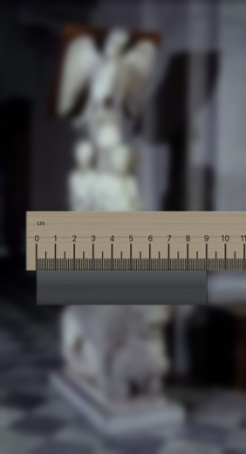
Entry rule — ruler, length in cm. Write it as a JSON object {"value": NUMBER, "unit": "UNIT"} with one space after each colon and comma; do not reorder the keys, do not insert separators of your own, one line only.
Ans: {"value": 9, "unit": "cm"}
